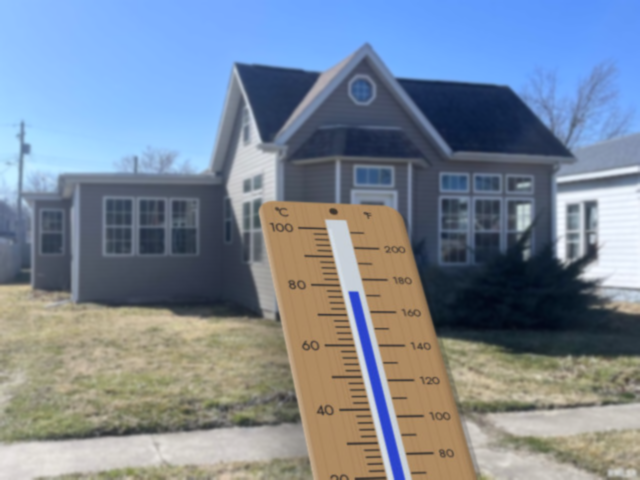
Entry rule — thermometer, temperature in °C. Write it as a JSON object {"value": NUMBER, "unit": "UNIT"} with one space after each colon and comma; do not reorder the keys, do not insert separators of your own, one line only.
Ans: {"value": 78, "unit": "°C"}
